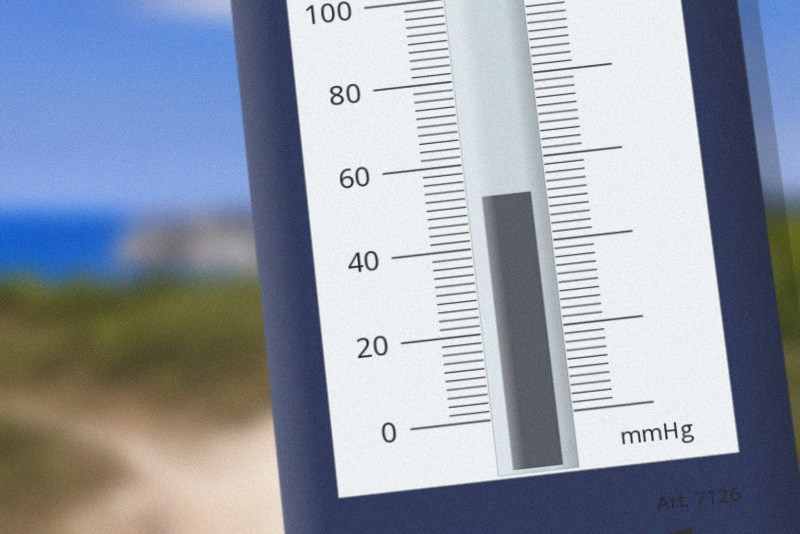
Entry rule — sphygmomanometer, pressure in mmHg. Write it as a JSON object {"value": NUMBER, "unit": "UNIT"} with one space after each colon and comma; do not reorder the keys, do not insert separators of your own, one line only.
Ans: {"value": 52, "unit": "mmHg"}
